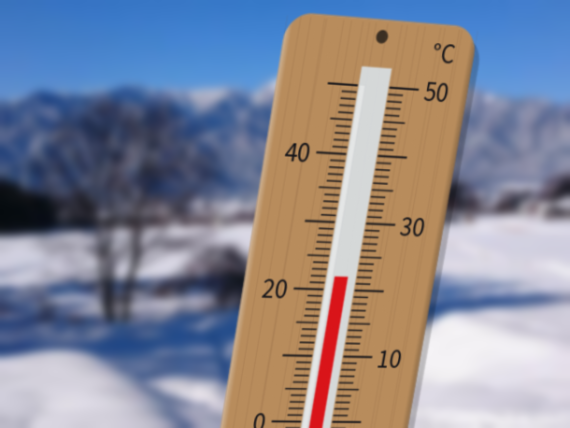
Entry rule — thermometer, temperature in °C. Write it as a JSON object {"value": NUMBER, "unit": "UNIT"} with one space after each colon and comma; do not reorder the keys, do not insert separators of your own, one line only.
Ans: {"value": 22, "unit": "°C"}
